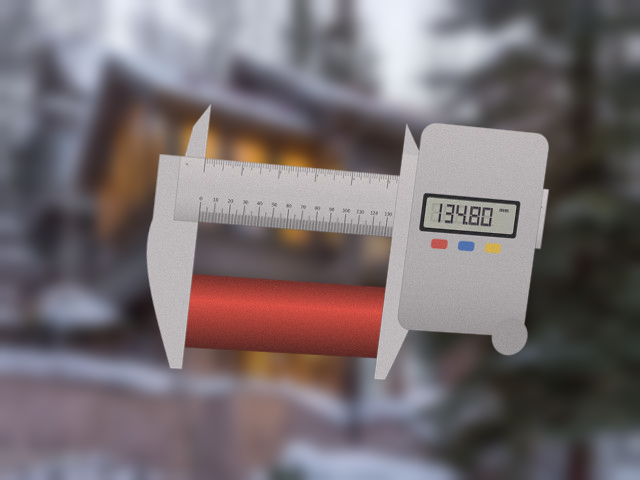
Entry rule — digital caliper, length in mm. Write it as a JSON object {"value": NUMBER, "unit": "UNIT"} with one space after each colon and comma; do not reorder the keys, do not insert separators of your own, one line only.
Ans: {"value": 134.80, "unit": "mm"}
